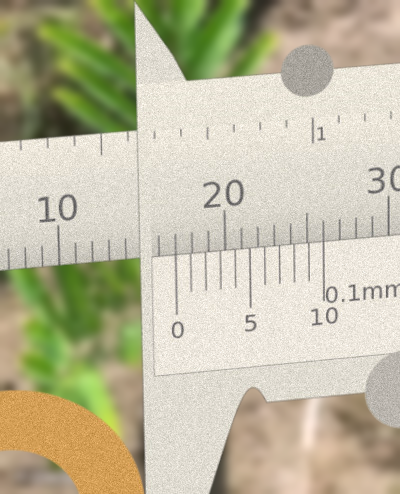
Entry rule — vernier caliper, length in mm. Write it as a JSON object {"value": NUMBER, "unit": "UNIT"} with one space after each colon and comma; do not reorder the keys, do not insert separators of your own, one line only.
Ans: {"value": 17.0, "unit": "mm"}
